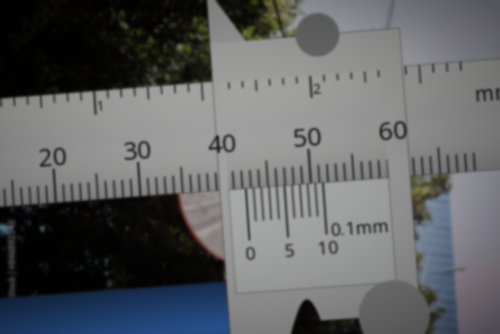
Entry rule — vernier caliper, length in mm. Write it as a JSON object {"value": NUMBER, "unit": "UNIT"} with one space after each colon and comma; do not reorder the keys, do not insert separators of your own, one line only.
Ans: {"value": 42.4, "unit": "mm"}
